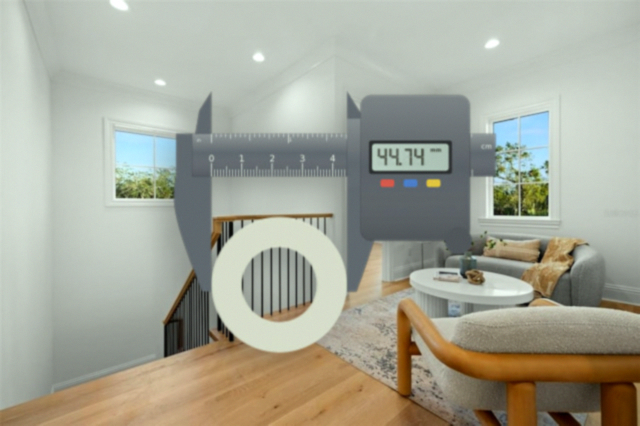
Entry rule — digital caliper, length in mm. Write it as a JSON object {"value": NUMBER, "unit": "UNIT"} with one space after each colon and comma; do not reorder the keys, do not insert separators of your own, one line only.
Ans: {"value": 44.74, "unit": "mm"}
